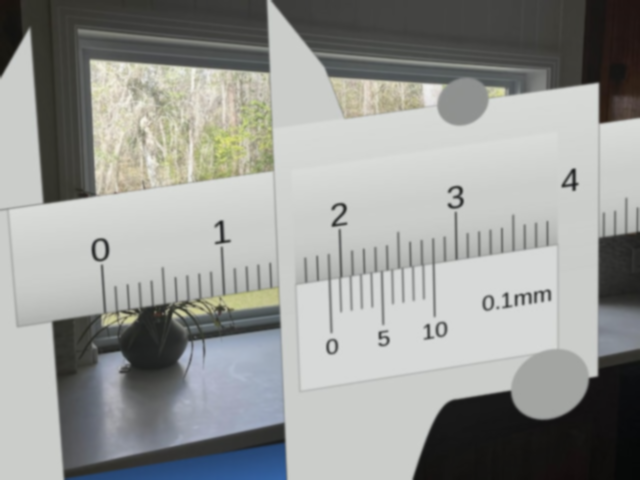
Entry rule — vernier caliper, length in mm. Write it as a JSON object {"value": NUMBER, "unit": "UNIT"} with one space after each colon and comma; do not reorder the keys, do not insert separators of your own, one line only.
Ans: {"value": 19.0, "unit": "mm"}
